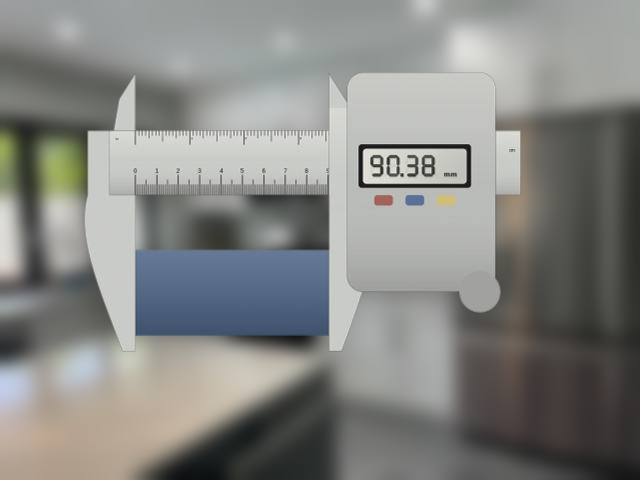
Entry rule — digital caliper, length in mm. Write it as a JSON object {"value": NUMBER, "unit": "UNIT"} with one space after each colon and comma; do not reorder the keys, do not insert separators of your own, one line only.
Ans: {"value": 90.38, "unit": "mm"}
